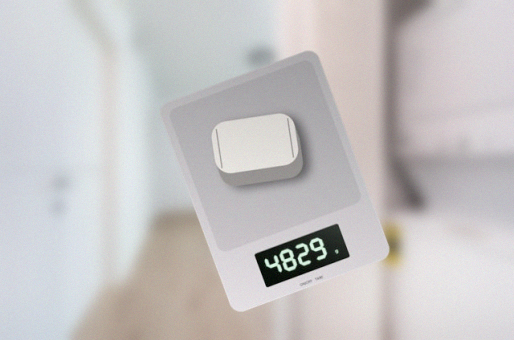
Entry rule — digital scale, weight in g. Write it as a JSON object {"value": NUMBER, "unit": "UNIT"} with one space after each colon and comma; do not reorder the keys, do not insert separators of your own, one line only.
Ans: {"value": 4829, "unit": "g"}
